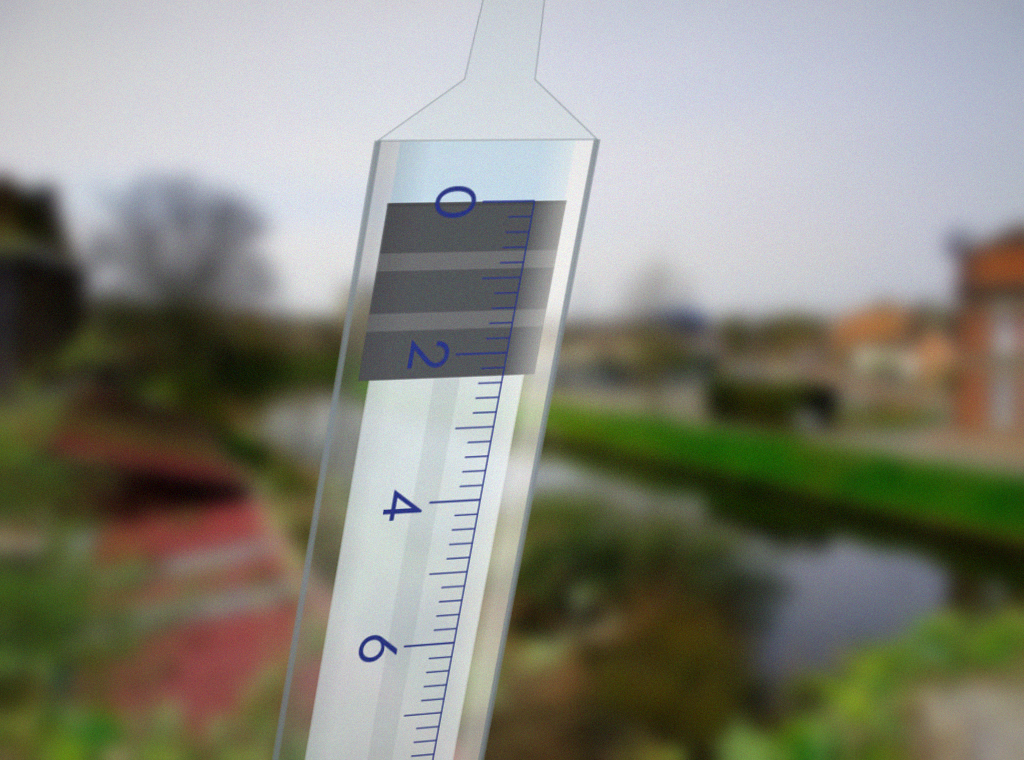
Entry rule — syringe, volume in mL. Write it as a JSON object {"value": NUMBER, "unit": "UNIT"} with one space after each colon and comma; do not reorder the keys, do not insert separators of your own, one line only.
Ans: {"value": 0, "unit": "mL"}
